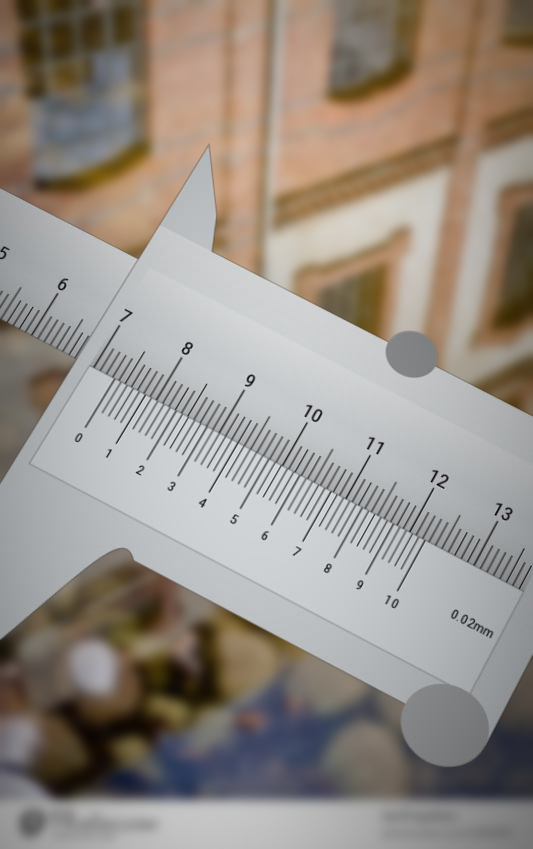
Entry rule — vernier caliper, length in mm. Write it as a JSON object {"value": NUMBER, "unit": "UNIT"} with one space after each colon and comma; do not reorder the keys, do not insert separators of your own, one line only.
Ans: {"value": 73.4, "unit": "mm"}
